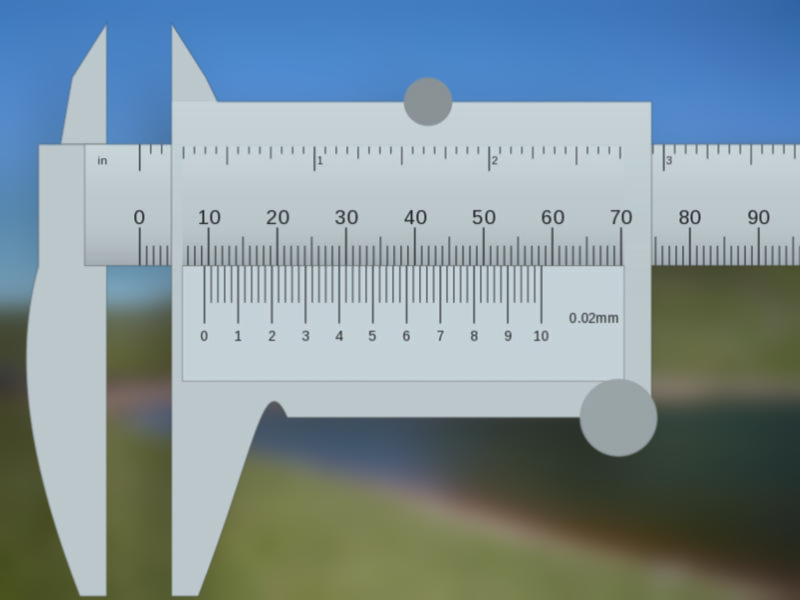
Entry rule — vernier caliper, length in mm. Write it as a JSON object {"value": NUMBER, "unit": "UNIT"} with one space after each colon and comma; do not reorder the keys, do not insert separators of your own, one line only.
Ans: {"value": 9.4, "unit": "mm"}
